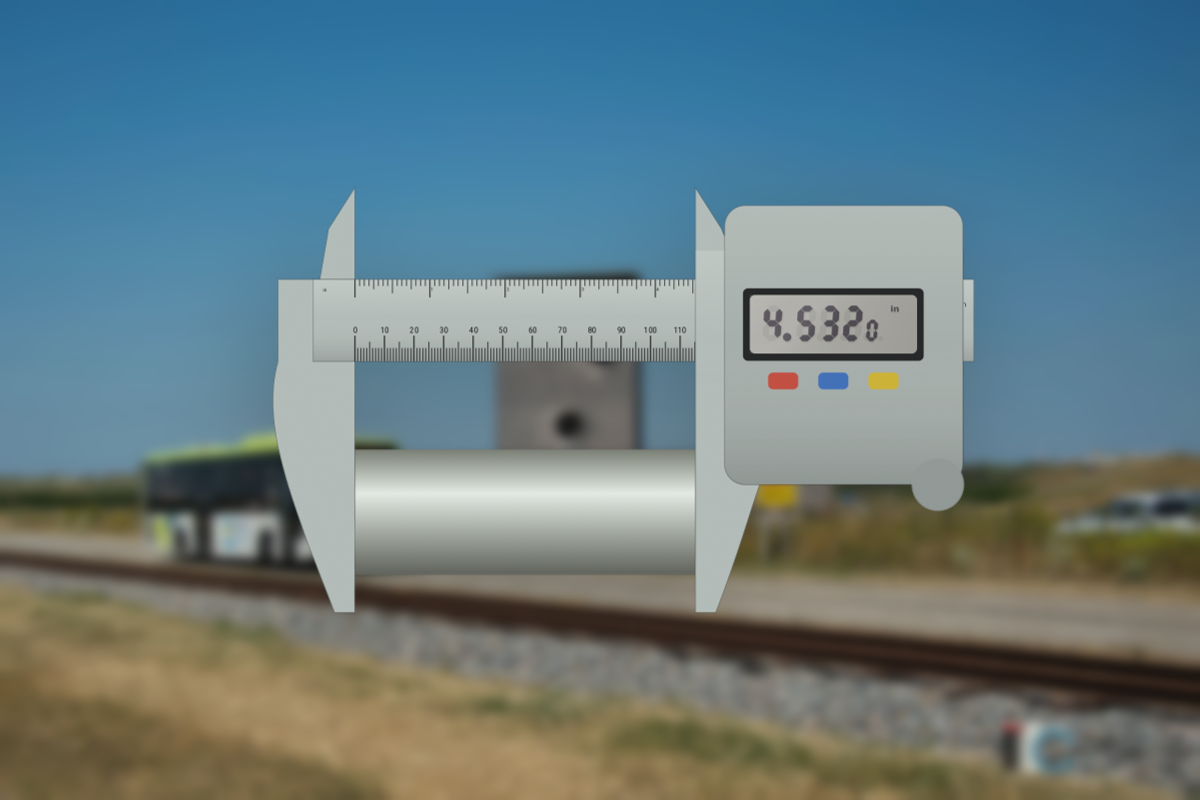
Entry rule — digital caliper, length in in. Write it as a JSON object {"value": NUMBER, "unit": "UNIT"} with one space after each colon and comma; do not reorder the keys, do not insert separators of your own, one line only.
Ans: {"value": 4.5320, "unit": "in"}
